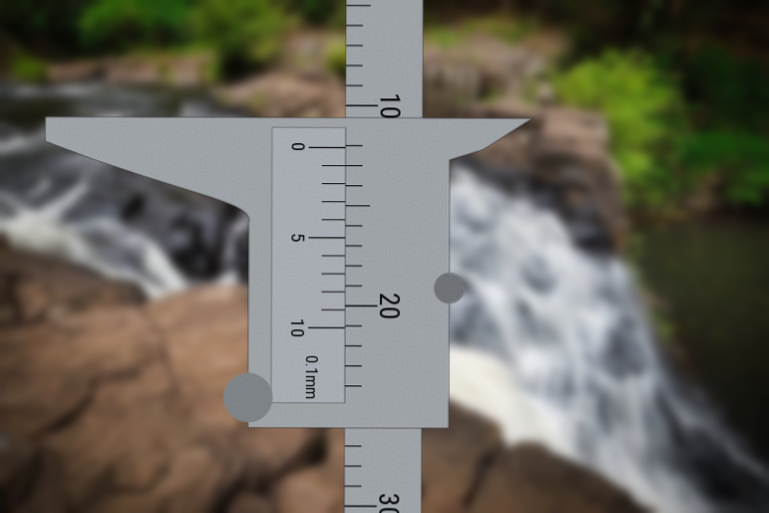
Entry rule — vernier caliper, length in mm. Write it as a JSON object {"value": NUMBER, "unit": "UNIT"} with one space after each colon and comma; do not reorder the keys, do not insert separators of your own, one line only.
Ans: {"value": 12.1, "unit": "mm"}
